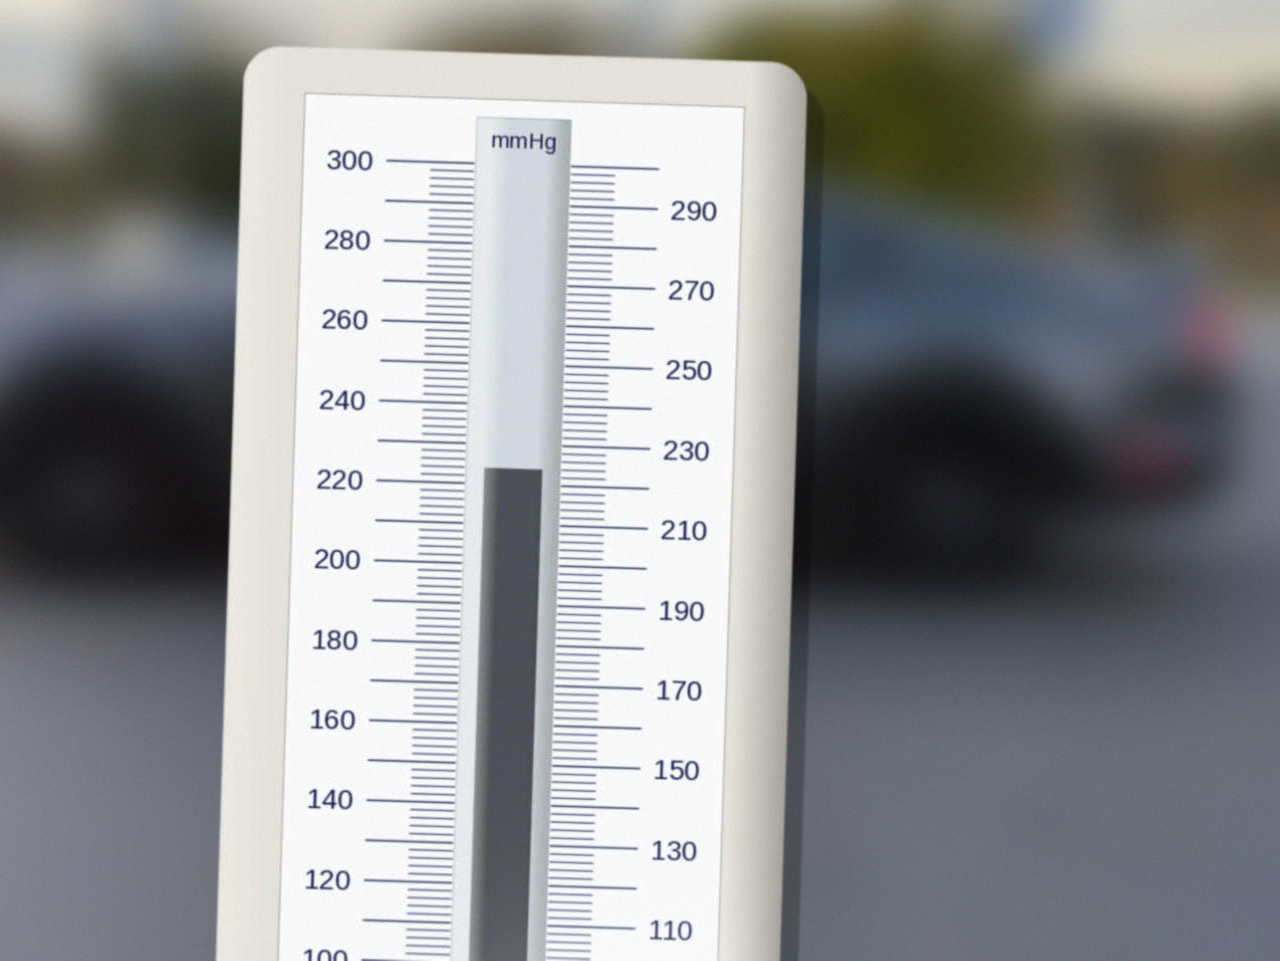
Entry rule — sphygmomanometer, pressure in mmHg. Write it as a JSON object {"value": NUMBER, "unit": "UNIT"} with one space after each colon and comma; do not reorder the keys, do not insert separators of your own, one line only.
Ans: {"value": 224, "unit": "mmHg"}
